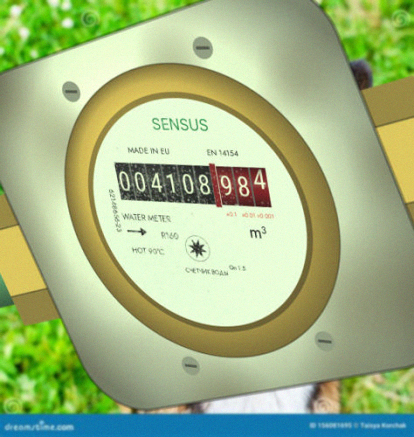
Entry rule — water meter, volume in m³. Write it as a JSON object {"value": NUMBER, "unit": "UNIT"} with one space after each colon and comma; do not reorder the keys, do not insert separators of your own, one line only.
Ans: {"value": 4108.984, "unit": "m³"}
